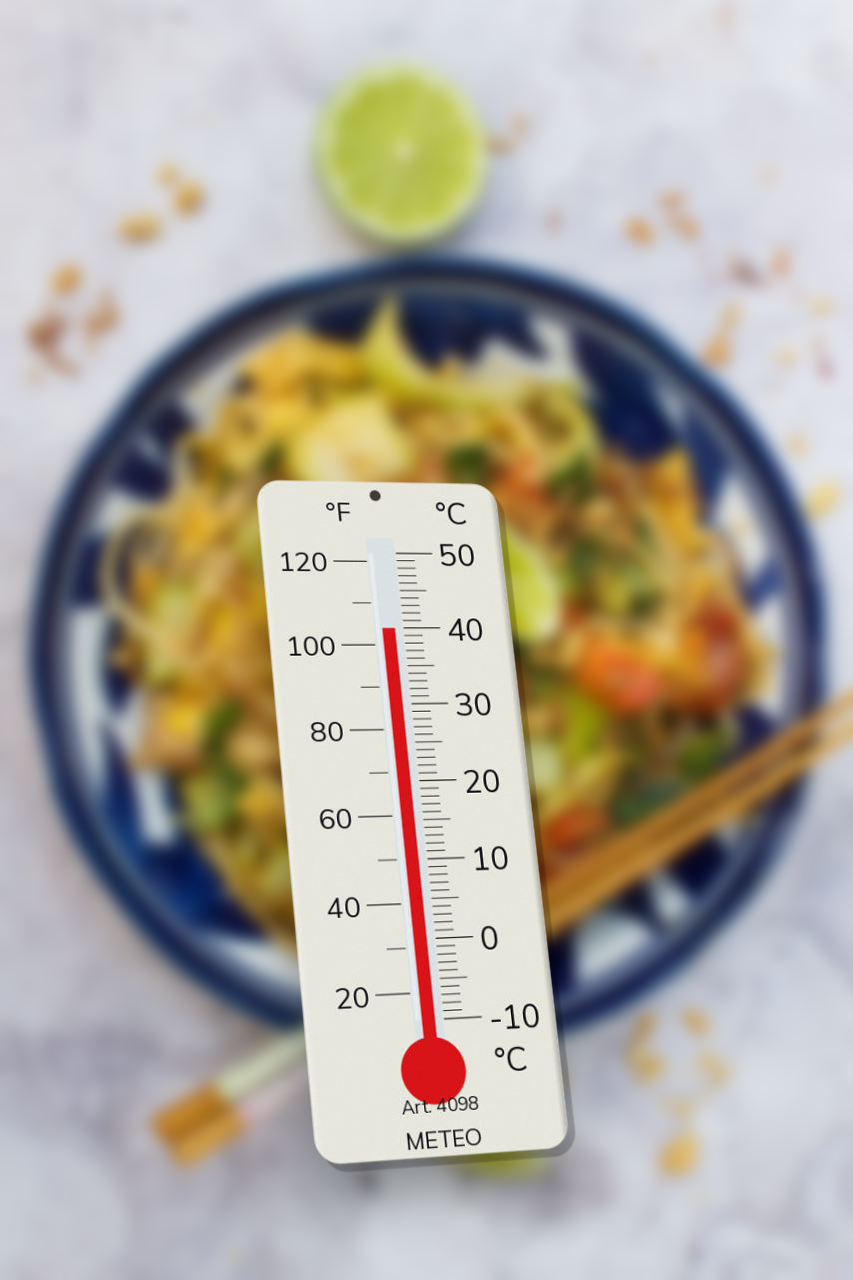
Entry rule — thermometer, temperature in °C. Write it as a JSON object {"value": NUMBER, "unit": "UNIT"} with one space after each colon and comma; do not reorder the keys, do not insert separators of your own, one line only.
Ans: {"value": 40, "unit": "°C"}
